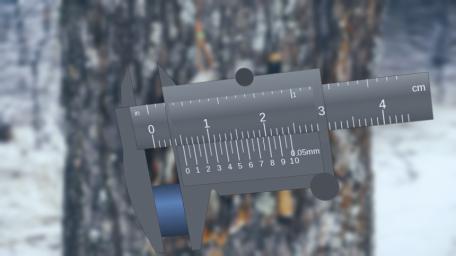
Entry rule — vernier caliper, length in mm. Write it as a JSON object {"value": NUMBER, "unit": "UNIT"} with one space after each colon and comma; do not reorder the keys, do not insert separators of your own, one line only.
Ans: {"value": 5.2, "unit": "mm"}
